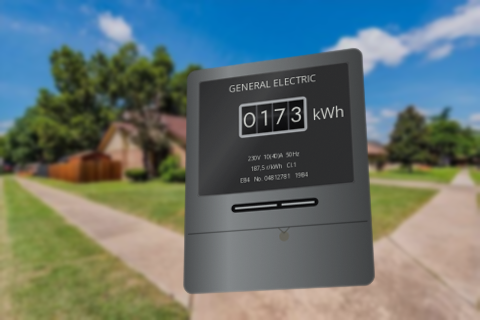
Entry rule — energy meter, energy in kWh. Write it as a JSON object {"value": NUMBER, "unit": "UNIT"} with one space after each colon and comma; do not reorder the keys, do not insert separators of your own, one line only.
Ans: {"value": 173, "unit": "kWh"}
